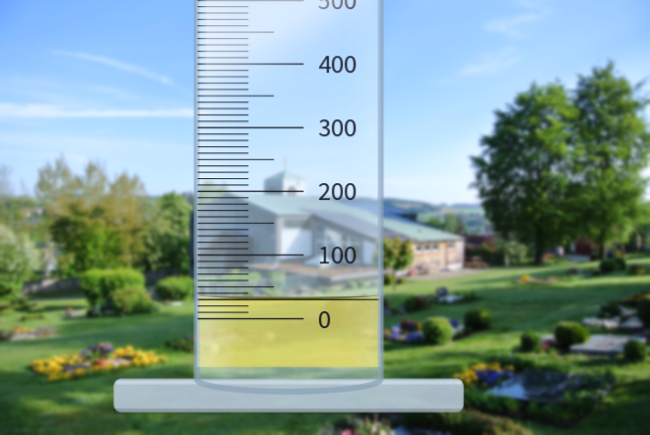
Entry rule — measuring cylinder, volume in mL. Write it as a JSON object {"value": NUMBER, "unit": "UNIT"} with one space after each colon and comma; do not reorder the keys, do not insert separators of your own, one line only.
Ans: {"value": 30, "unit": "mL"}
